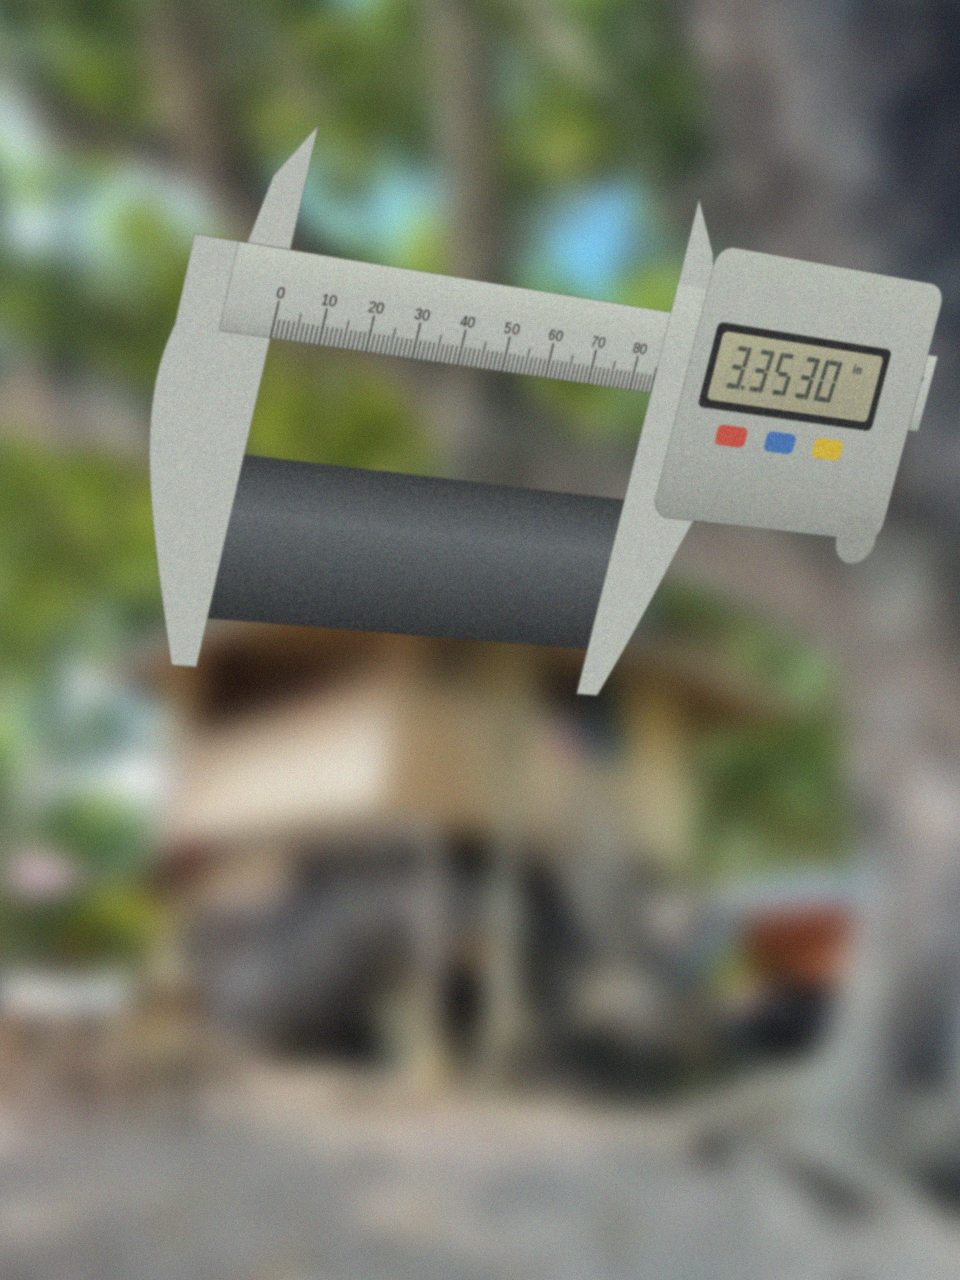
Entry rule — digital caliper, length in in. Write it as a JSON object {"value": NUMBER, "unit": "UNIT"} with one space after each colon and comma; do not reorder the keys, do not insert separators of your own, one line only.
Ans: {"value": 3.3530, "unit": "in"}
